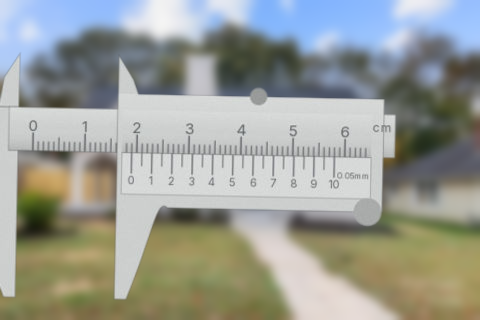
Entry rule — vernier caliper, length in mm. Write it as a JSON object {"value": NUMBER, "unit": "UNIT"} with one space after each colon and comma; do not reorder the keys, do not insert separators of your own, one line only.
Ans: {"value": 19.0, "unit": "mm"}
